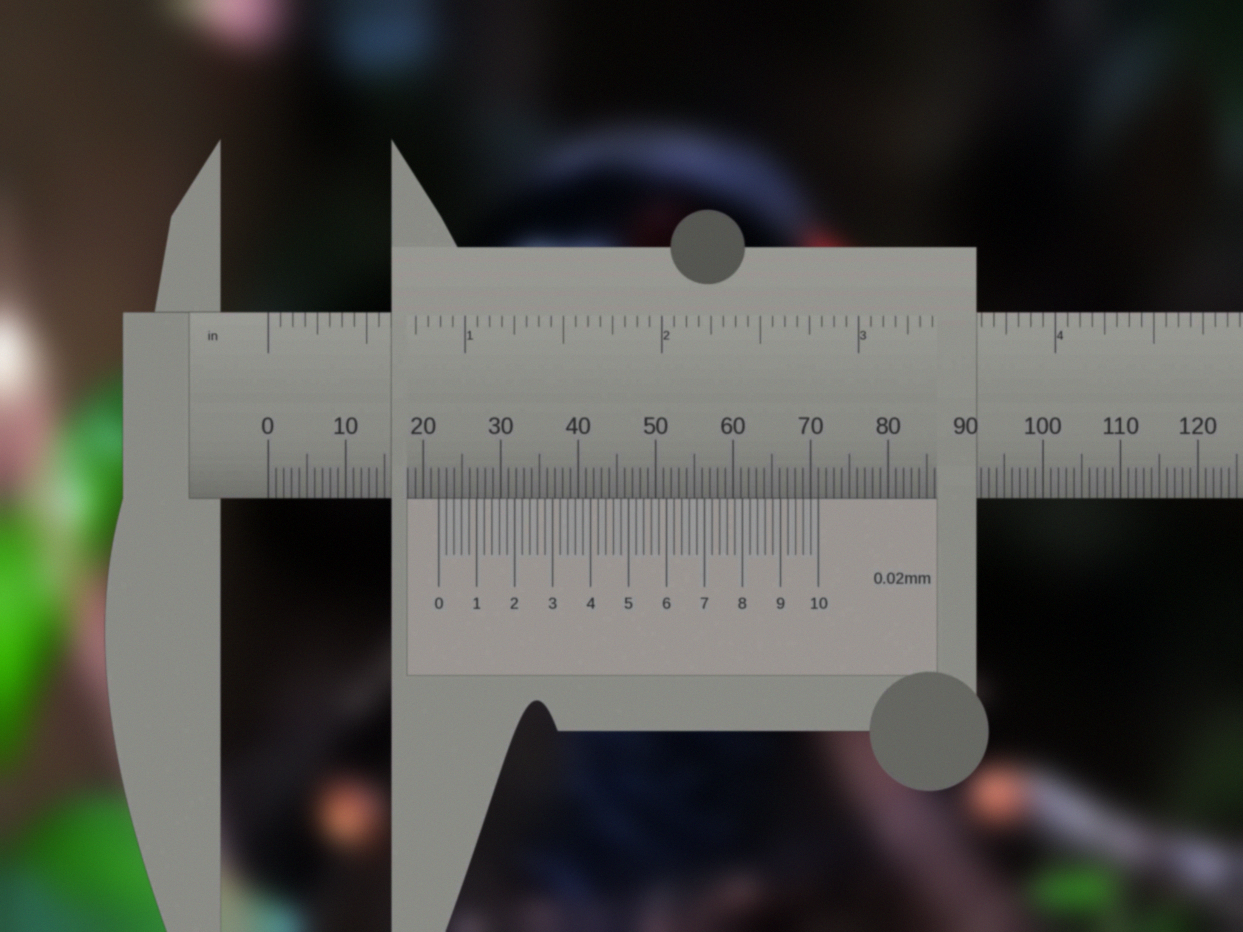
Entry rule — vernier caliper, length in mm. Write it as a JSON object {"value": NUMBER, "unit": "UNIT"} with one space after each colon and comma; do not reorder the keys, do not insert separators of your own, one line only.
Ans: {"value": 22.0, "unit": "mm"}
